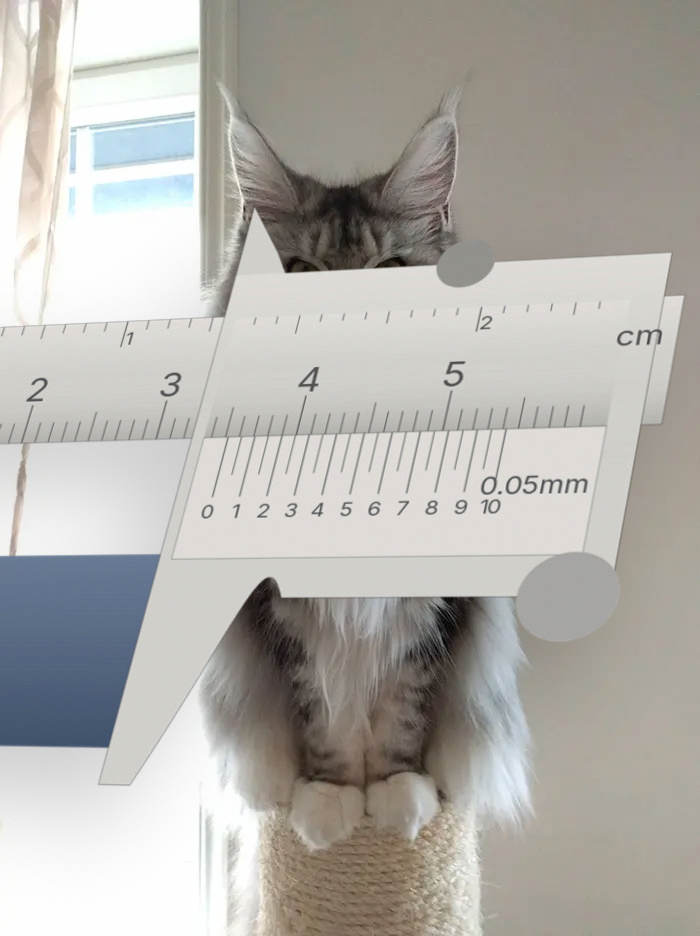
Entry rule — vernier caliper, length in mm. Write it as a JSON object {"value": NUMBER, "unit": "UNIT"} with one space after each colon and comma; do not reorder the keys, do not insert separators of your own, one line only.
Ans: {"value": 35.2, "unit": "mm"}
